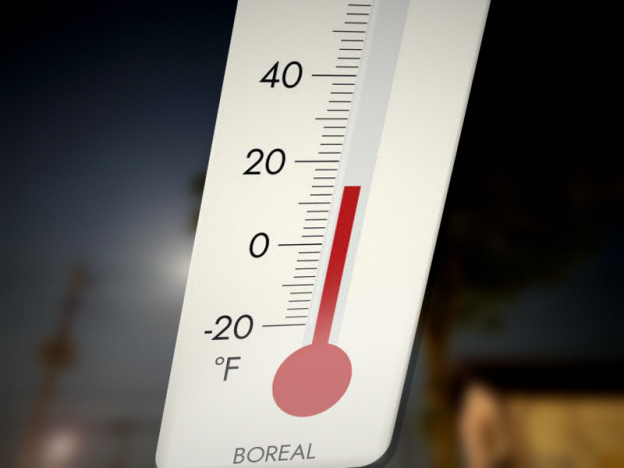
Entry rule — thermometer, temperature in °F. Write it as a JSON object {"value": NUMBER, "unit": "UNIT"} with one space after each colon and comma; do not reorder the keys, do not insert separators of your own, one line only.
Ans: {"value": 14, "unit": "°F"}
